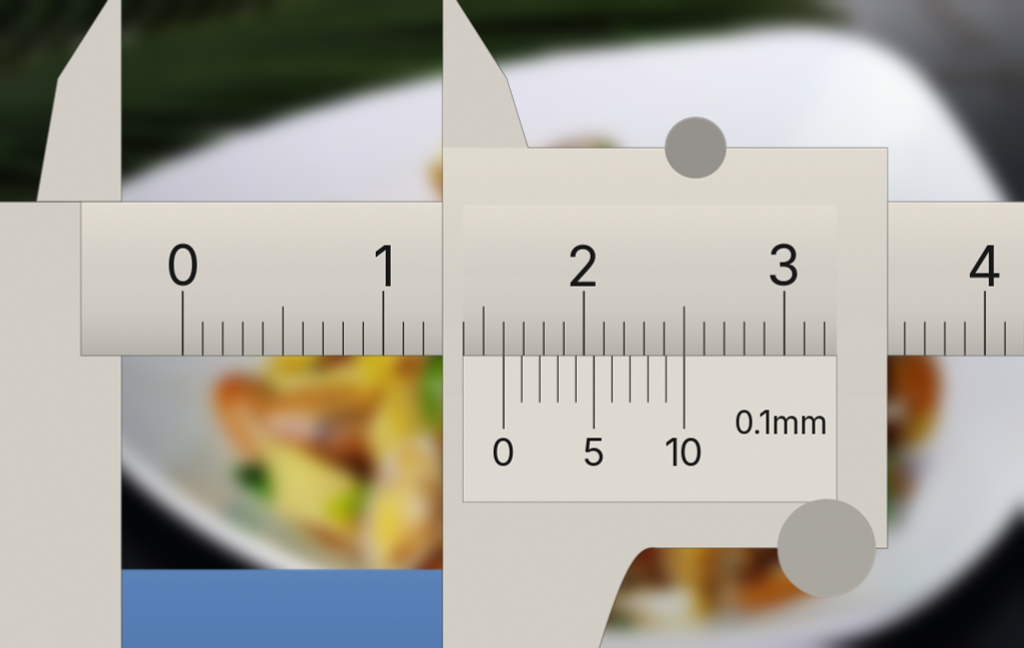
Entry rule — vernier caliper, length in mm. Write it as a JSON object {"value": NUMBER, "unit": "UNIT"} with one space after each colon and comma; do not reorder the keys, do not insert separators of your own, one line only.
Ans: {"value": 16.0, "unit": "mm"}
